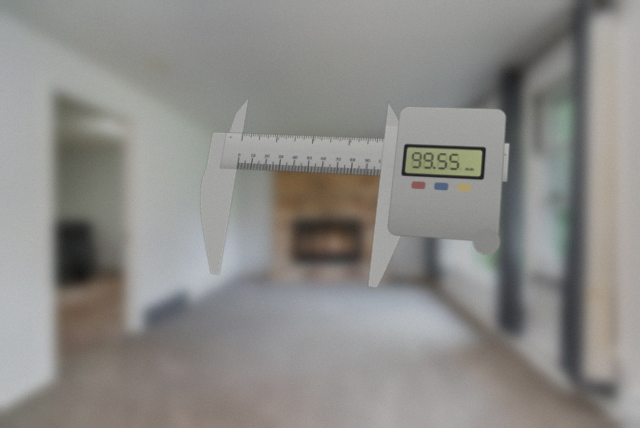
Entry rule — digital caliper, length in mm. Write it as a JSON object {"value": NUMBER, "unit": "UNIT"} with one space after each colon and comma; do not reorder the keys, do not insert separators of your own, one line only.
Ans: {"value": 99.55, "unit": "mm"}
